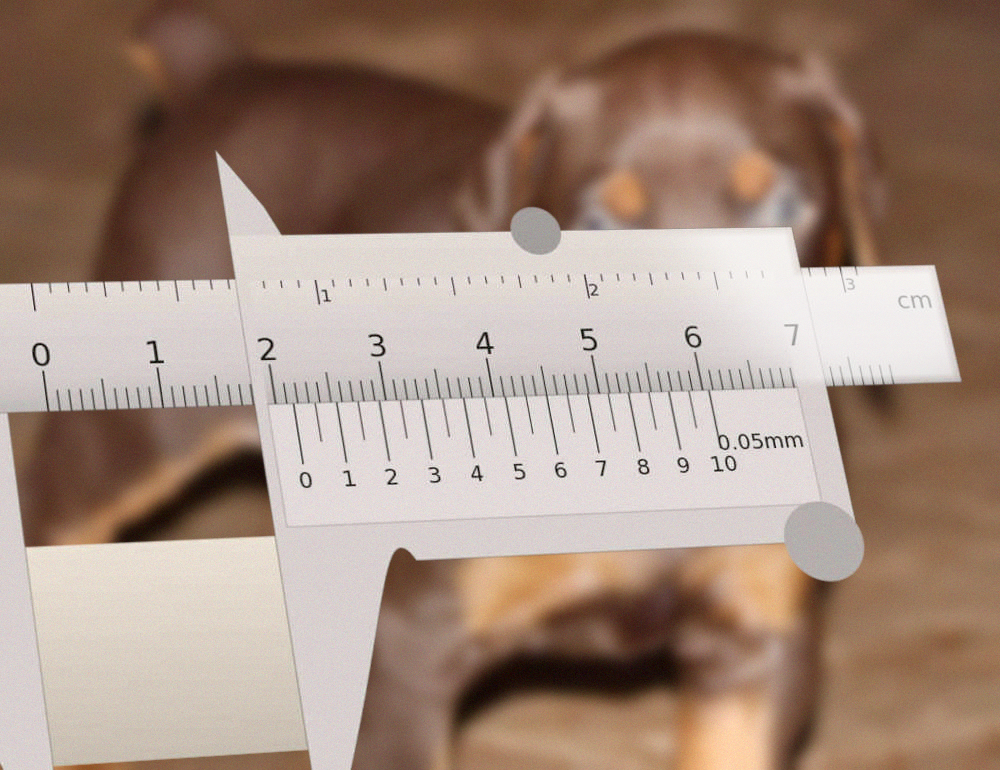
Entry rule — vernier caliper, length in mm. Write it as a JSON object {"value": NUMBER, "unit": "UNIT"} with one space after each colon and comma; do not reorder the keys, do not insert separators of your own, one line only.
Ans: {"value": 21.6, "unit": "mm"}
